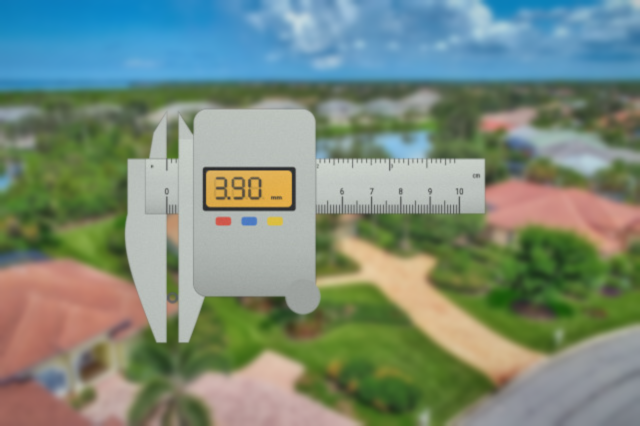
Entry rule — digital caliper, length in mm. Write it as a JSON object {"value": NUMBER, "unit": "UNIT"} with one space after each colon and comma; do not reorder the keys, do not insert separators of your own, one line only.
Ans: {"value": 3.90, "unit": "mm"}
